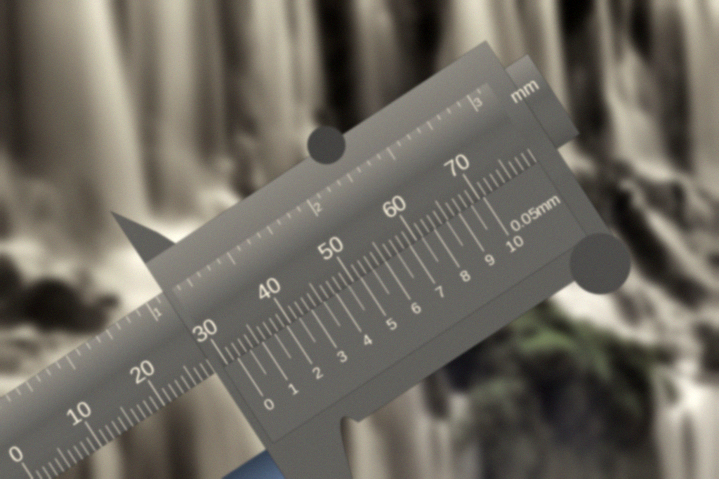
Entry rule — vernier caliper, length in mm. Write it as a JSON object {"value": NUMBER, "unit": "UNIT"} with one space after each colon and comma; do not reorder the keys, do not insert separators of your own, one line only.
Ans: {"value": 31.6, "unit": "mm"}
